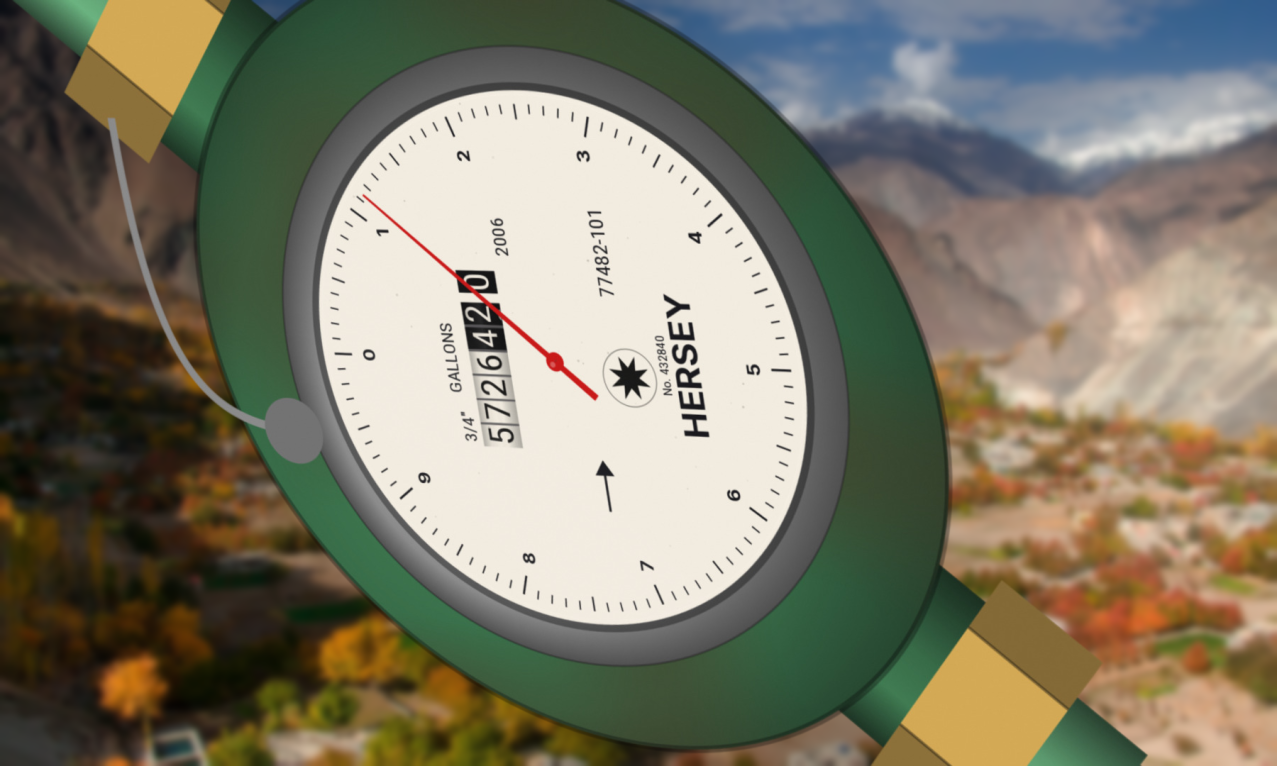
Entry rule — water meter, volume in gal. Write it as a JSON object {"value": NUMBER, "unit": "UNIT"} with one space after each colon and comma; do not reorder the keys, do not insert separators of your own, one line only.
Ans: {"value": 5726421.1, "unit": "gal"}
